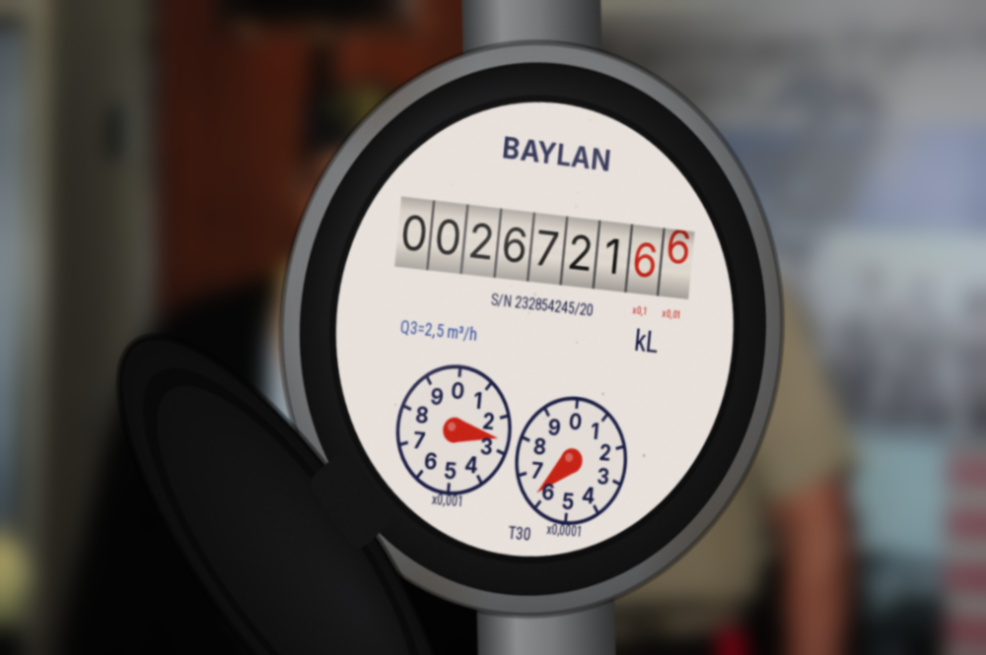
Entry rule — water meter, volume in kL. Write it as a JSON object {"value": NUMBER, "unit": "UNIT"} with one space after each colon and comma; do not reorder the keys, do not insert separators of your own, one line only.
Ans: {"value": 26721.6626, "unit": "kL"}
